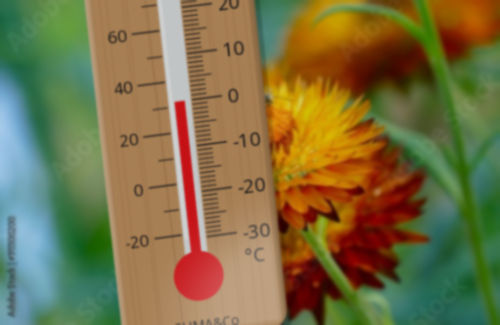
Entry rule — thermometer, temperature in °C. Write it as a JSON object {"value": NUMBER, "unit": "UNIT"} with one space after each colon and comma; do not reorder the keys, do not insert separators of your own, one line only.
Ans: {"value": 0, "unit": "°C"}
